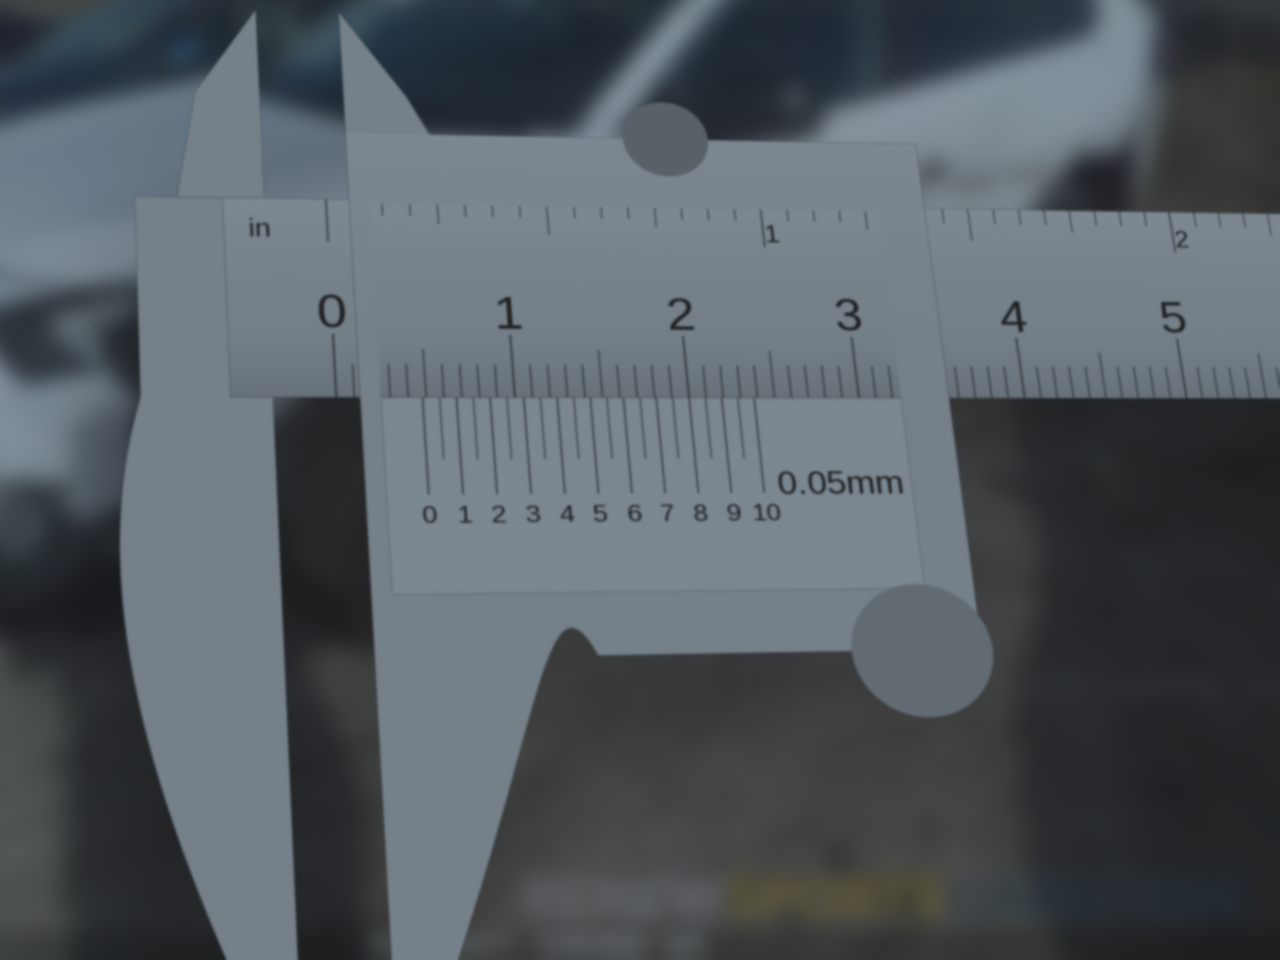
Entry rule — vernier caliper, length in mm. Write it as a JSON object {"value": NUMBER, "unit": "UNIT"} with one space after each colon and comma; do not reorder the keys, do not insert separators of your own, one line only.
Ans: {"value": 4.8, "unit": "mm"}
